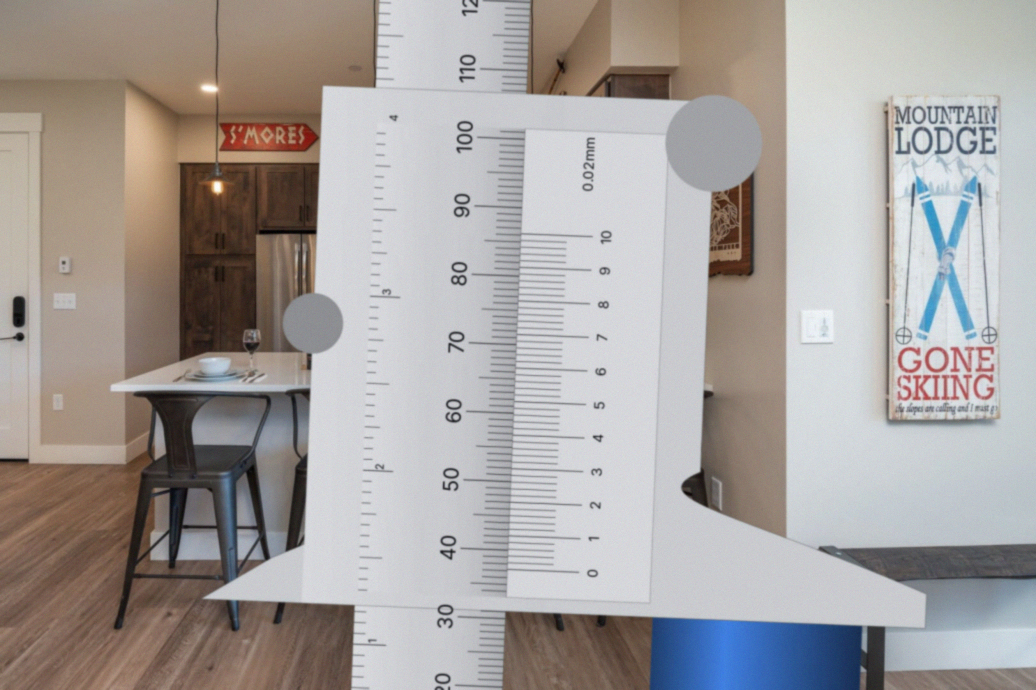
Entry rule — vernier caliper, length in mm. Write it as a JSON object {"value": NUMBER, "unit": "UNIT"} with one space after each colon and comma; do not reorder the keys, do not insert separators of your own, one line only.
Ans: {"value": 37.2, "unit": "mm"}
